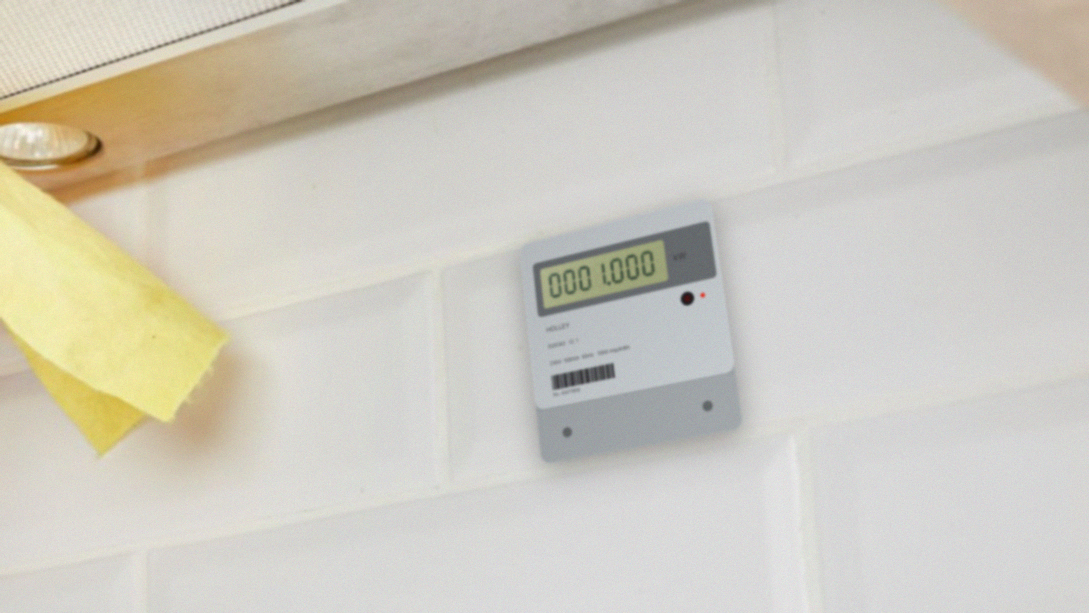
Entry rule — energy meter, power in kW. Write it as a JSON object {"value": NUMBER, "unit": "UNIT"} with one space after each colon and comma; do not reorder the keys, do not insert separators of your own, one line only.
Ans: {"value": 1.000, "unit": "kW"}
